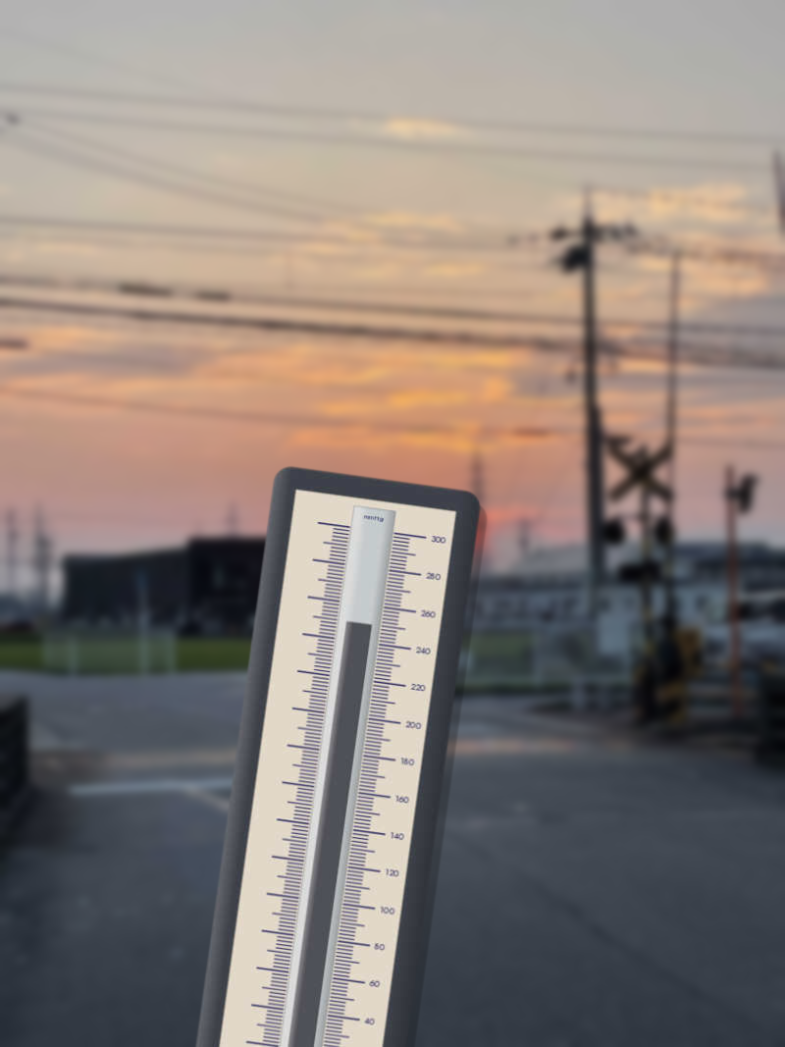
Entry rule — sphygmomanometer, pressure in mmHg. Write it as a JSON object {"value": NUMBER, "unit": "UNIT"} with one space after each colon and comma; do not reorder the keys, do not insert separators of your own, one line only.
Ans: {"value": 250, "unit": "mmHg"}
